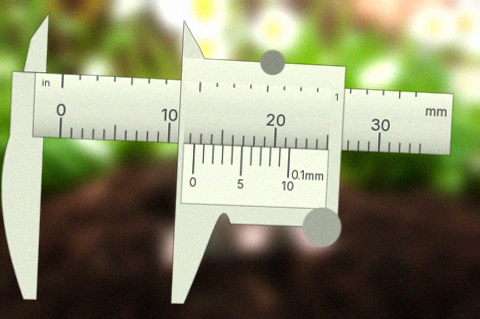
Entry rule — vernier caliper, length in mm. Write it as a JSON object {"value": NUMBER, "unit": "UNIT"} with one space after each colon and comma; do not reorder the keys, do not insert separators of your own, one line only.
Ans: {"value": 12.4, "unit": "mm"}
